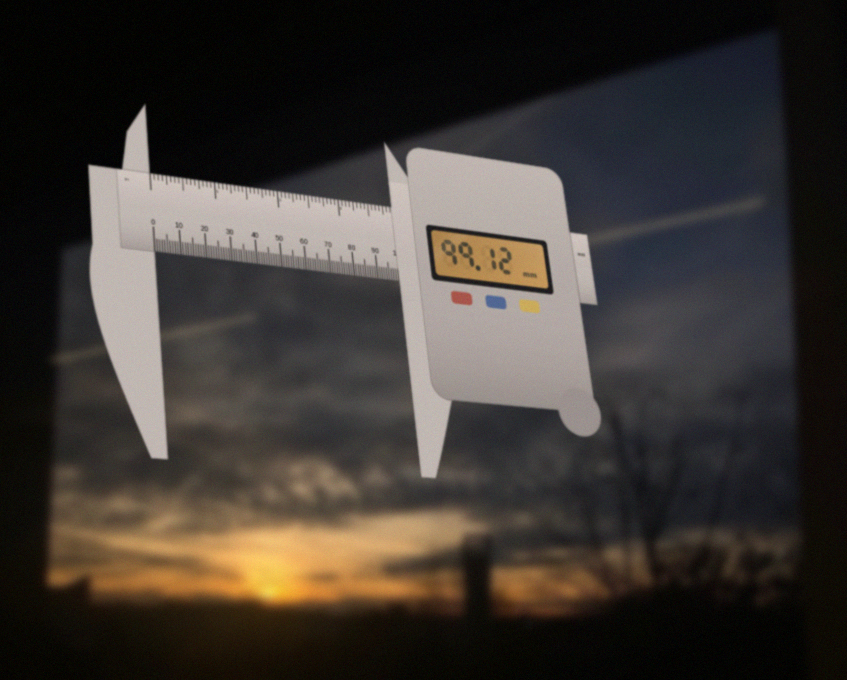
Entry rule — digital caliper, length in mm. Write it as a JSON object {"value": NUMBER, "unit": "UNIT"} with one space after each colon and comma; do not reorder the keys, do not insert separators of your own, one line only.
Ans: {"value": 99.12, "unit": "mm"}
